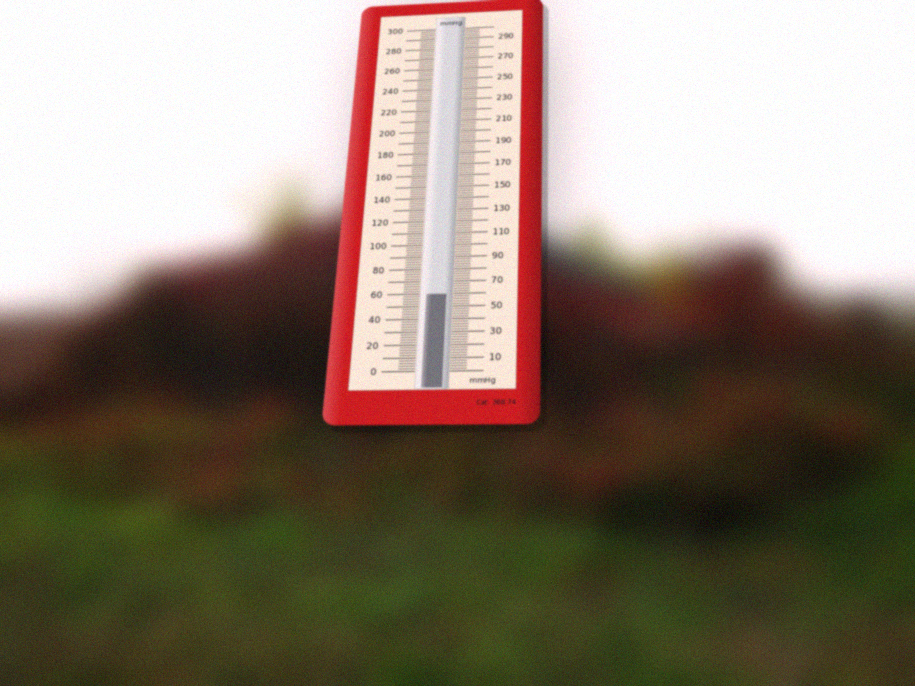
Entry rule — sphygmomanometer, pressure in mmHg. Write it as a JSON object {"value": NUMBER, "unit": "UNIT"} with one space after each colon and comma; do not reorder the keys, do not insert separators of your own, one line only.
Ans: {"value": 60, "unit": "mmHg"}
